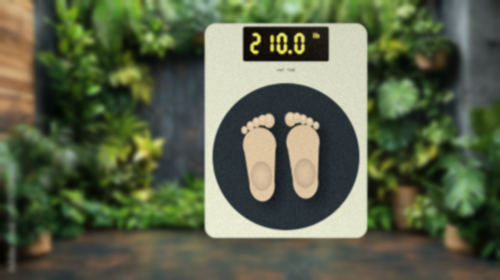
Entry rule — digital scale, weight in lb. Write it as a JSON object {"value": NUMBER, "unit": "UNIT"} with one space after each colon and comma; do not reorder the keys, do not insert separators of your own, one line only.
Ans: {"value": 210.0, "unit": "lb"}
